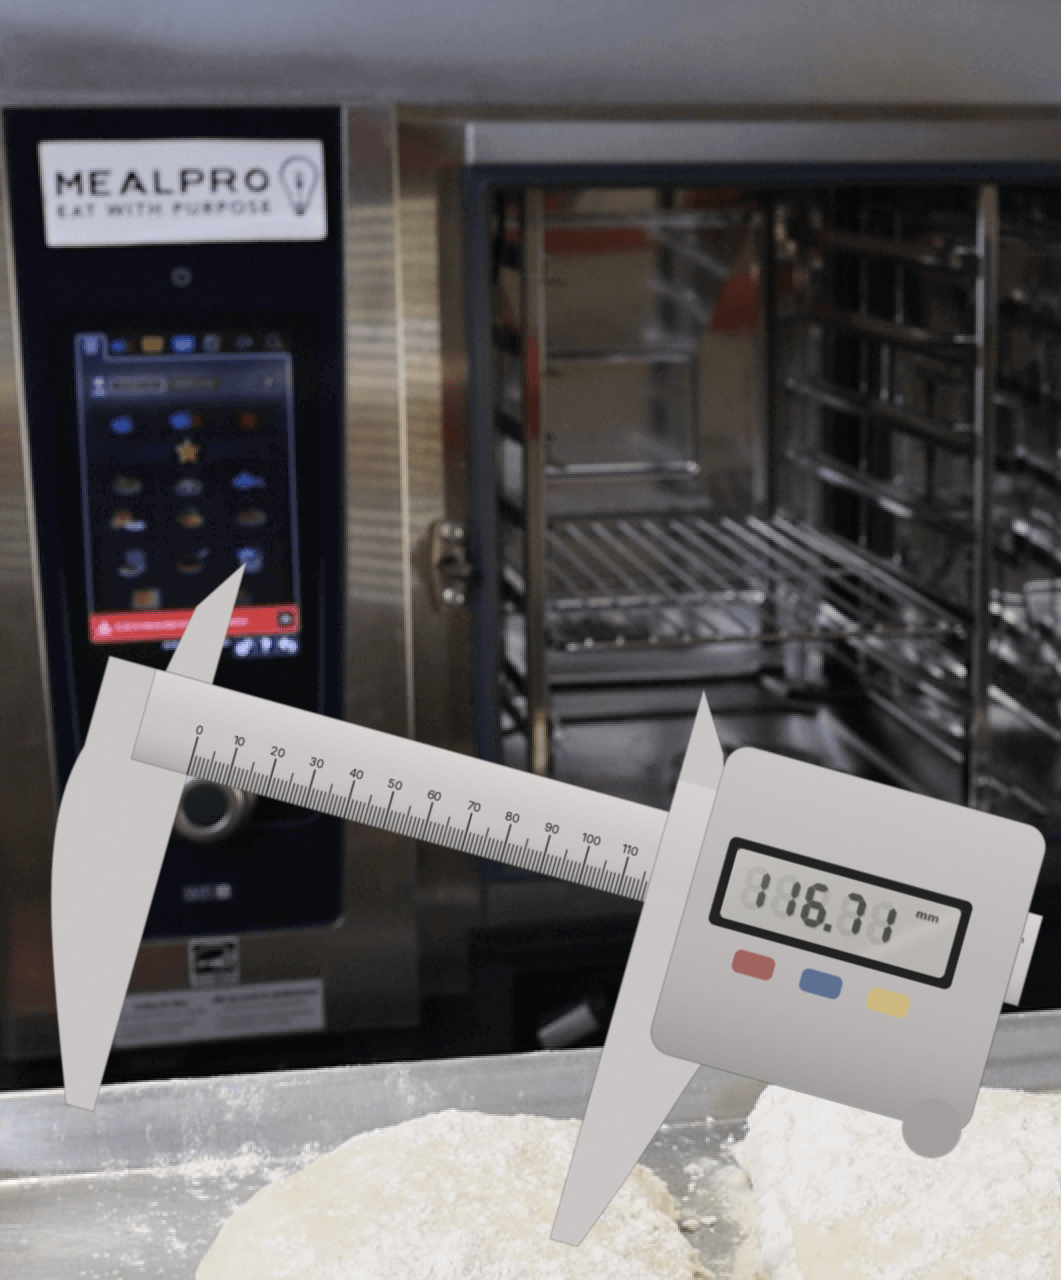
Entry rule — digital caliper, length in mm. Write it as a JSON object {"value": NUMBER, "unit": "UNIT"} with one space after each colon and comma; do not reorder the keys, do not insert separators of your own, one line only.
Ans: {"value": 116.71, "unit": "mm"}
